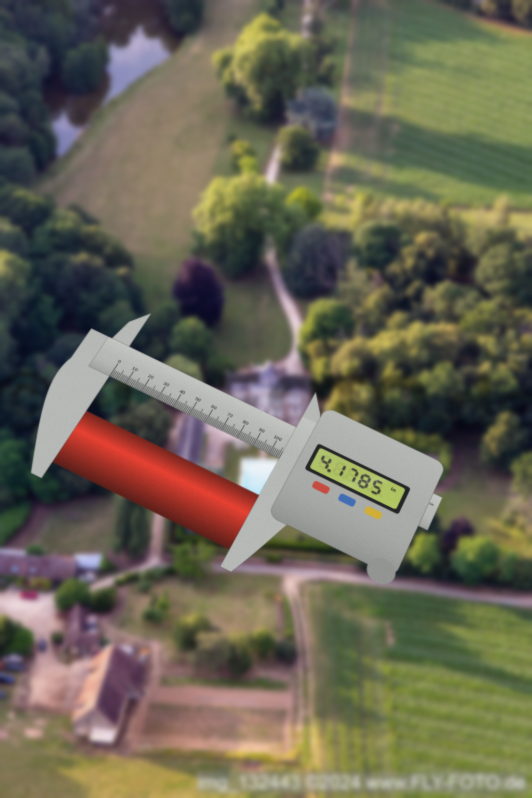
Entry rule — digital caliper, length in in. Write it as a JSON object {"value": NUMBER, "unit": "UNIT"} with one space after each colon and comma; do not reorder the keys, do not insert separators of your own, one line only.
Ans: {"value": 4.1785, "unit": "in"}
